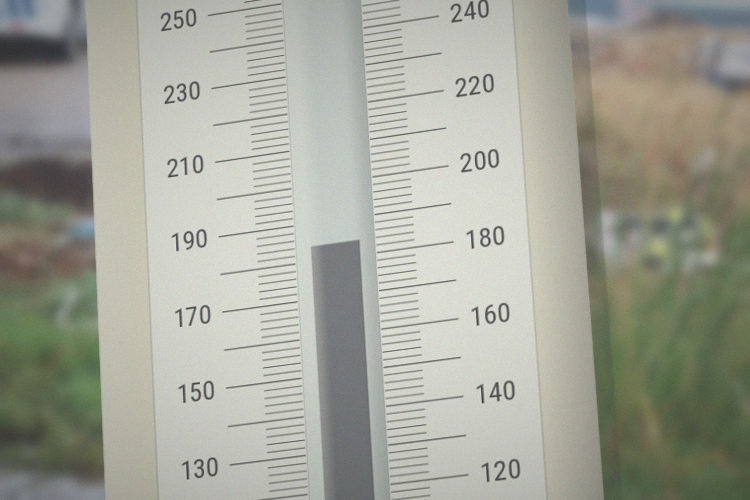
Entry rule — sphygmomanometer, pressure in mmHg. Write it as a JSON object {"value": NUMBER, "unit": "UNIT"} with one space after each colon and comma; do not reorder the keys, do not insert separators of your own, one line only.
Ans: {"value": 184, "unit": "mmHg"}
